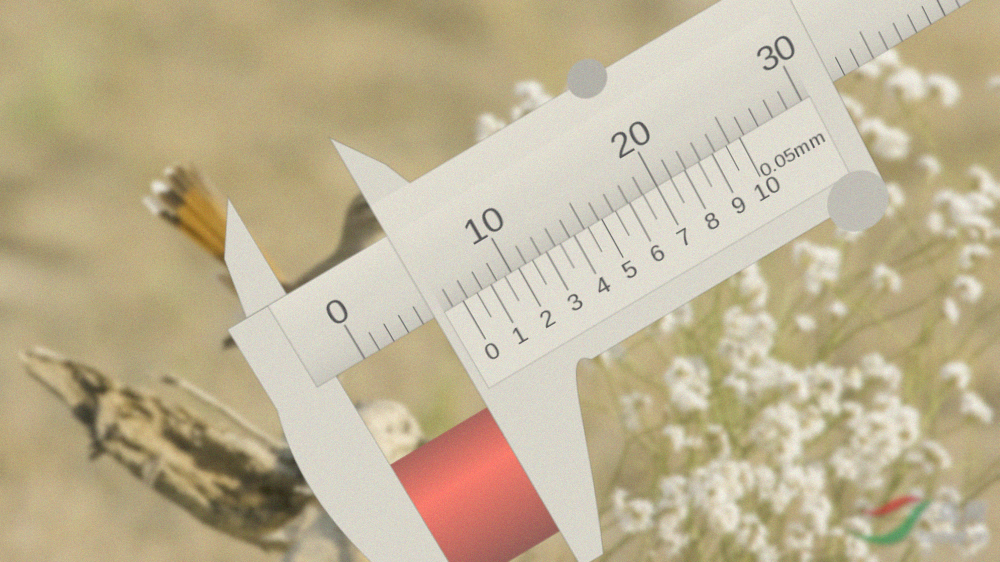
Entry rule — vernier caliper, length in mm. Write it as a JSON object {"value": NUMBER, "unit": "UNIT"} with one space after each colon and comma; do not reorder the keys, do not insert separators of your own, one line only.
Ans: {"value": 6.7, "unit": "mm"}
